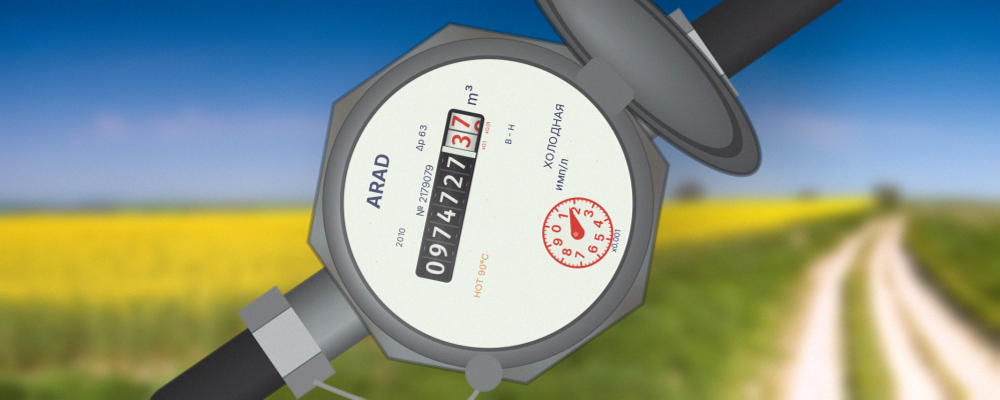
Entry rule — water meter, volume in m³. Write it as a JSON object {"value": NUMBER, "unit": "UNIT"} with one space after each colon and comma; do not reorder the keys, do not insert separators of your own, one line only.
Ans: {"value": 974727.371, "unit": "m³"}
